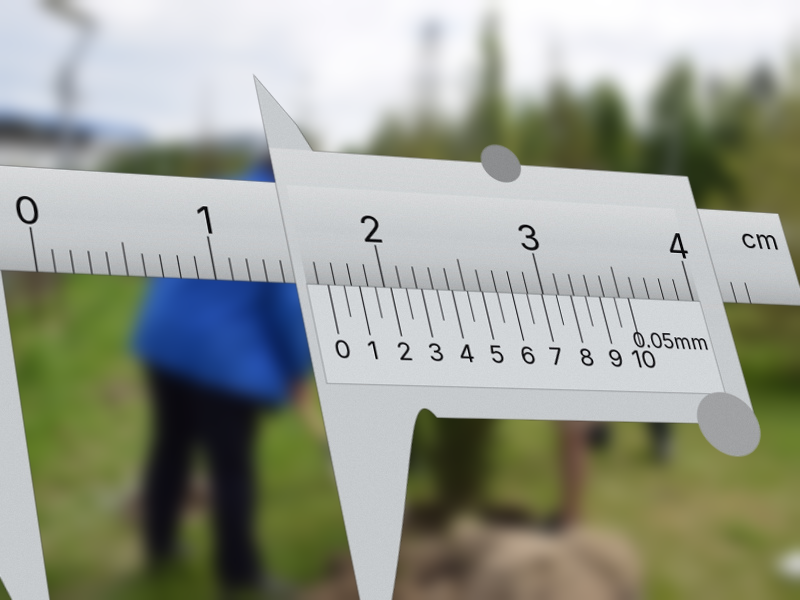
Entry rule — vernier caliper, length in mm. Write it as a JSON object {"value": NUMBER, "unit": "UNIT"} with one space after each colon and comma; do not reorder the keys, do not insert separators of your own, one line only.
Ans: {"value": 16.6, "unit": "mm"}
